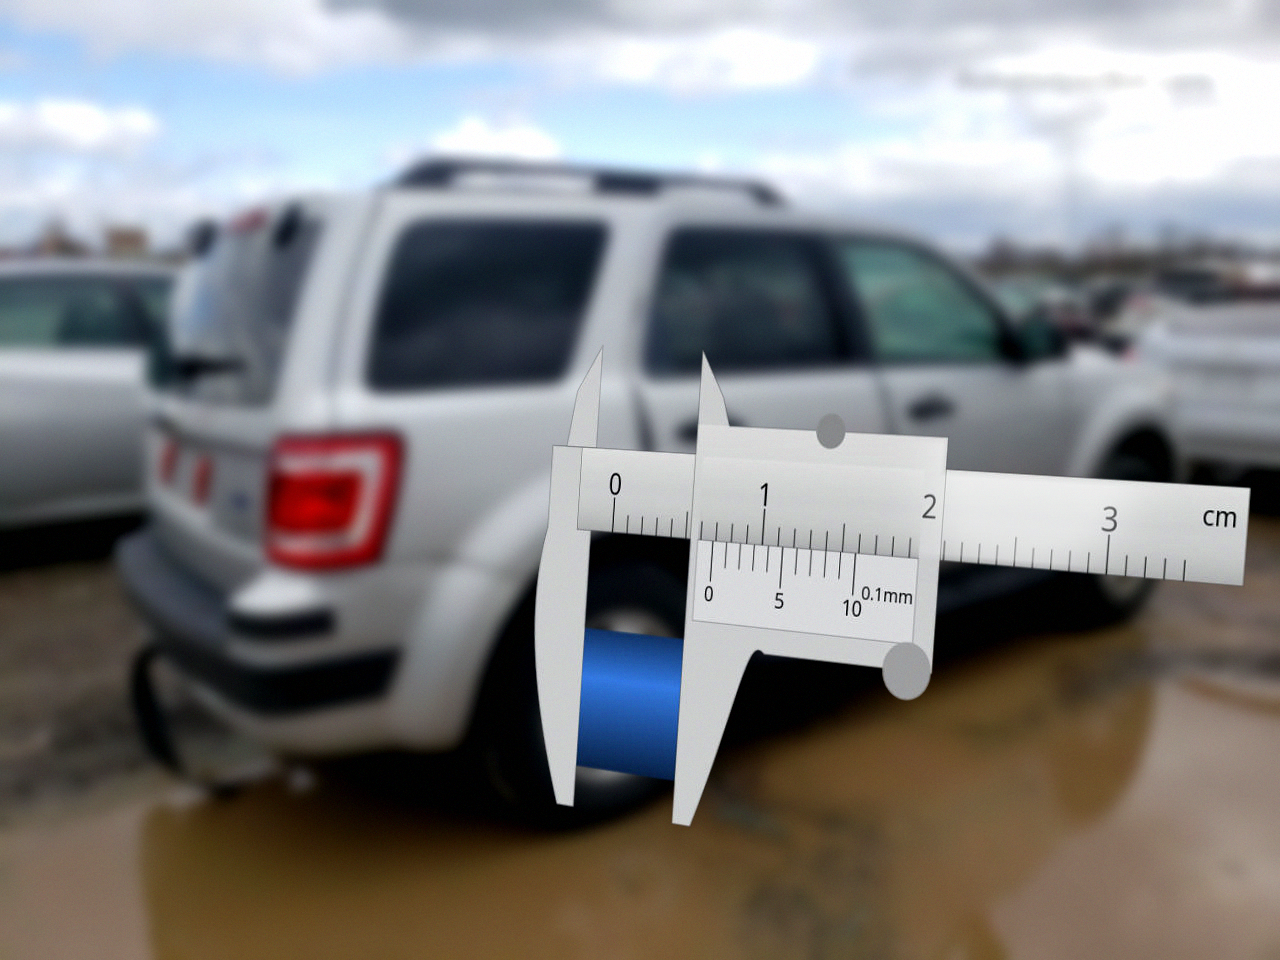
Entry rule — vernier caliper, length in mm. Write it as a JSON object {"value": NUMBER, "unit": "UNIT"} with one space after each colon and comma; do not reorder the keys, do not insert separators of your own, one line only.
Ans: {"value": 6.8, "unit": "mm"}
